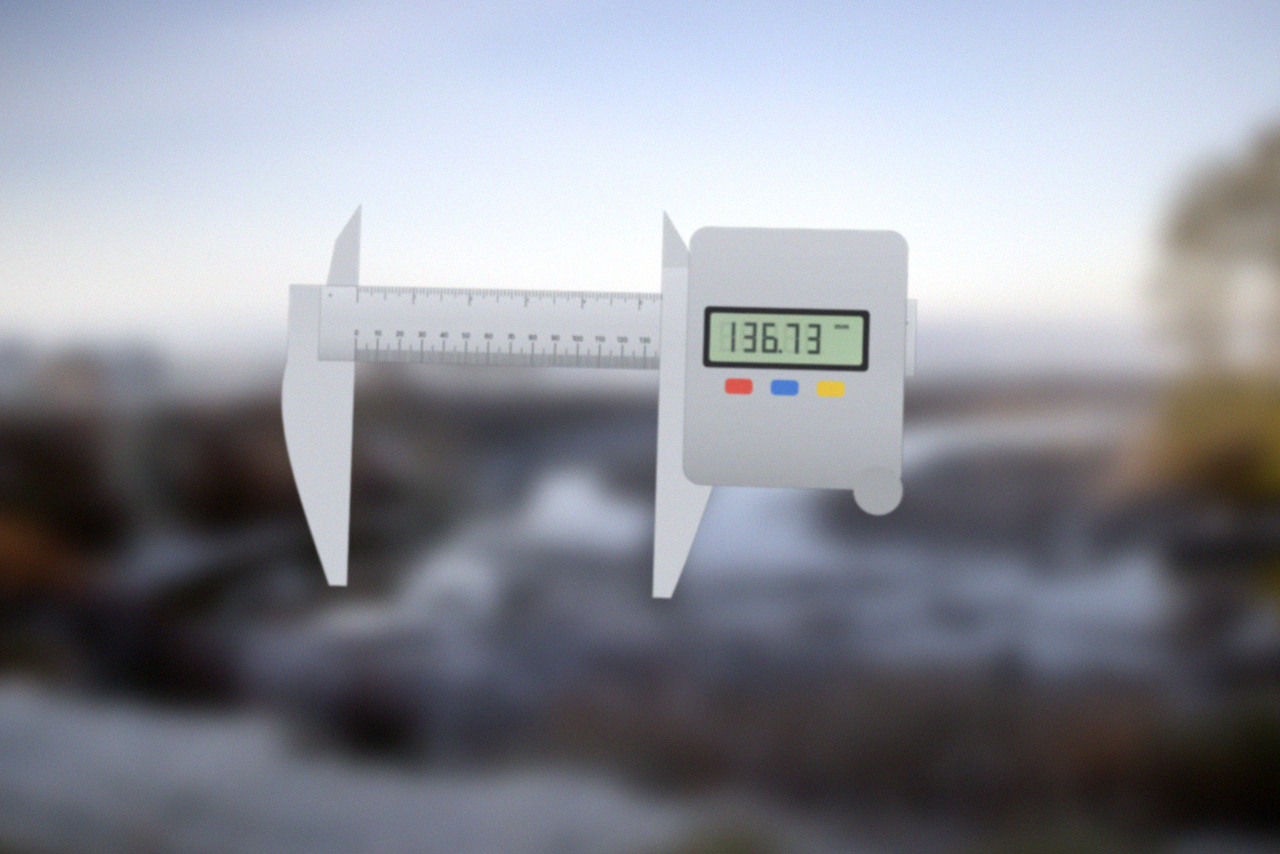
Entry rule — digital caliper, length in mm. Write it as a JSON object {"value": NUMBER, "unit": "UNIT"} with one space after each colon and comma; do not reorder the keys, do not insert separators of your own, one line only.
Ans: {"value": 136.73, "unit": "mm"}
